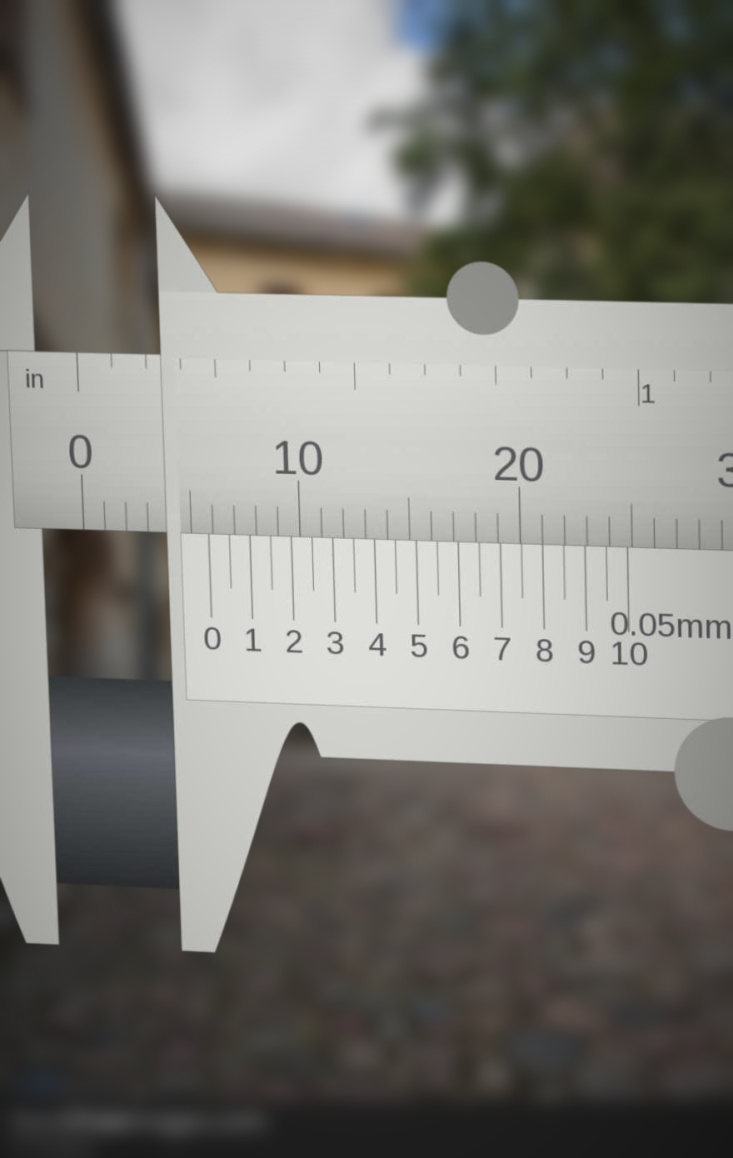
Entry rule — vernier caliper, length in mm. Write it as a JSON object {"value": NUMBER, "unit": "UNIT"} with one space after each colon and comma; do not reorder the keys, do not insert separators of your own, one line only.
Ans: {"value": 5.8, "unit": "mm"}
